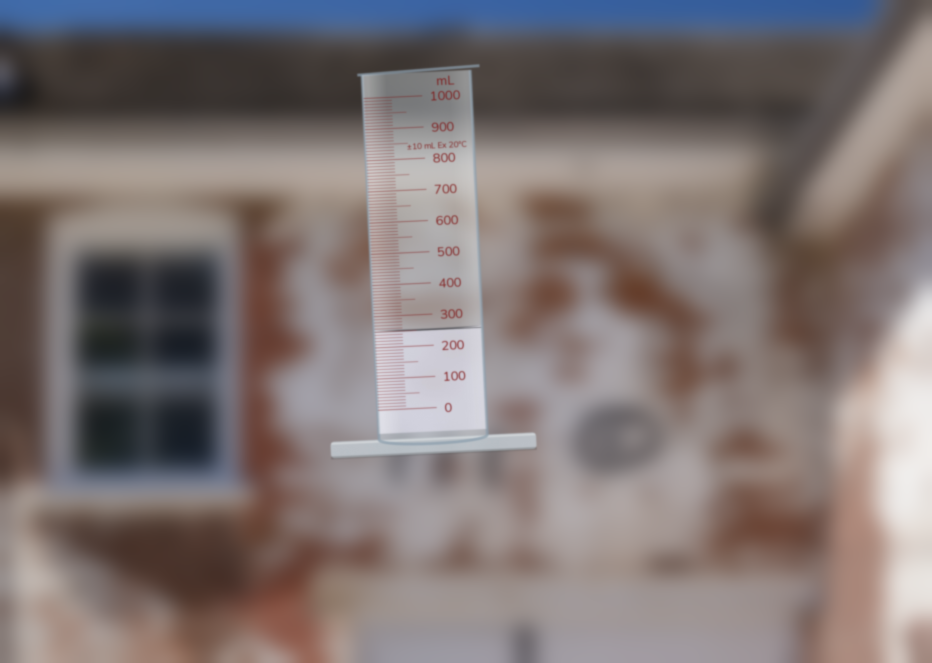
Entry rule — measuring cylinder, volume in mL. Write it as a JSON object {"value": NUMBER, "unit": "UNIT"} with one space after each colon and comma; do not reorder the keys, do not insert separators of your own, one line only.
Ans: {"value": 250, "unit": "mL"}
